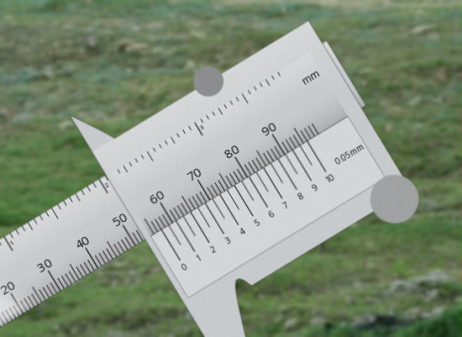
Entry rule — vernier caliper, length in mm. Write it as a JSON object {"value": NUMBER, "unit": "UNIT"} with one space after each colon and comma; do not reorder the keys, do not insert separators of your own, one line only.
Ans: {"value": 57.0, "unit": "mm"}
